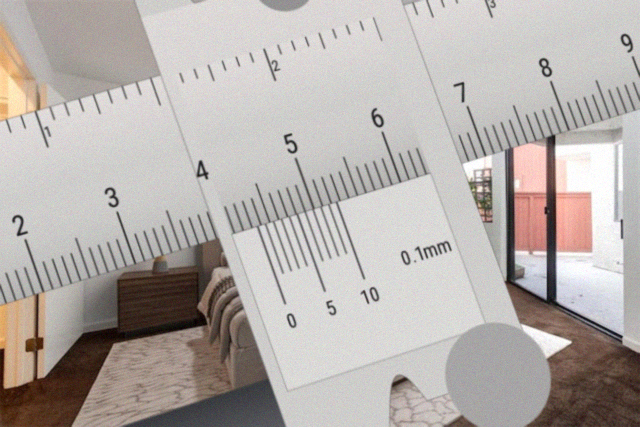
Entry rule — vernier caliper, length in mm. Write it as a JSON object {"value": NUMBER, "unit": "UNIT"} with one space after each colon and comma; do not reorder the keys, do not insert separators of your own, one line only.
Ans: {"value": 43.6, "unit": "mm"}
